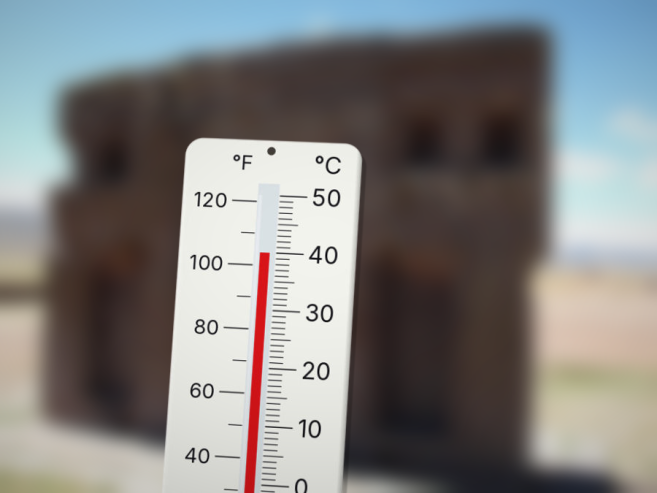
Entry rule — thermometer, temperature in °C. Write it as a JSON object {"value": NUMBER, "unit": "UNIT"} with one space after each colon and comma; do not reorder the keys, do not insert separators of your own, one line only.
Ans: {"value": 40, "unit": "°C"}
